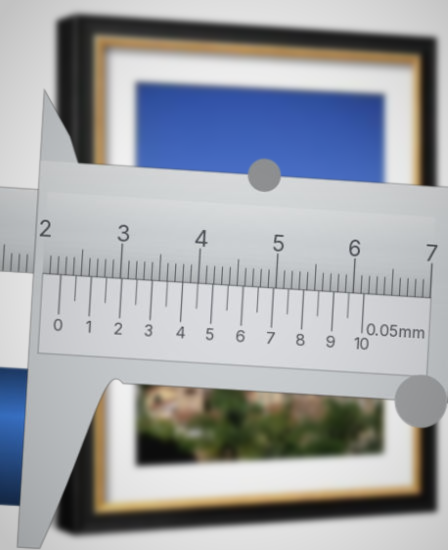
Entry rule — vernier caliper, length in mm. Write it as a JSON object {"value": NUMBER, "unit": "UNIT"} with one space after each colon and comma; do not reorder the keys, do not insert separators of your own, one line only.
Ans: {"value": 22.4, "unit": "mm"}
